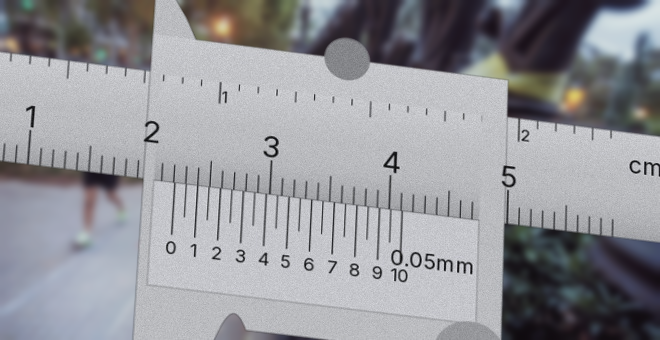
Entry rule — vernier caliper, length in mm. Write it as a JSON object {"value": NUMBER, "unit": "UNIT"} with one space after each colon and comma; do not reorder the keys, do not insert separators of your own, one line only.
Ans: {"value": 22.1, "unit": "mm"}
